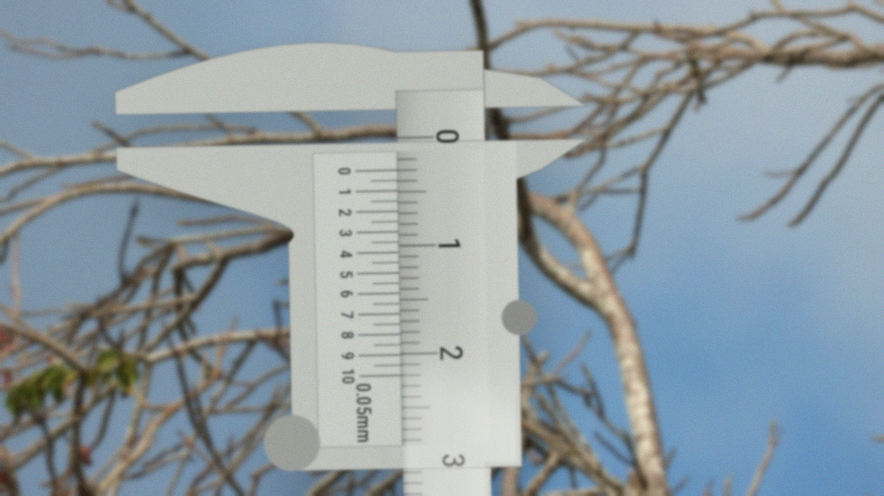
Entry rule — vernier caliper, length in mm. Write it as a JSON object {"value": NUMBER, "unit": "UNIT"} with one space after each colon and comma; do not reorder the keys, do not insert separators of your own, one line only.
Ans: {"value": 3.0, "unit": "mm"}
